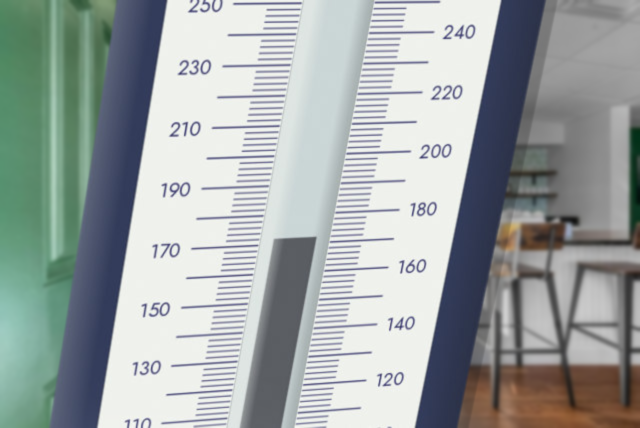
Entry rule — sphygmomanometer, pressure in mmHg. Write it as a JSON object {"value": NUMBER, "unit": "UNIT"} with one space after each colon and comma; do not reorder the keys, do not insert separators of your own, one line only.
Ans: {"value": 172, "unit": "mmHg"}
